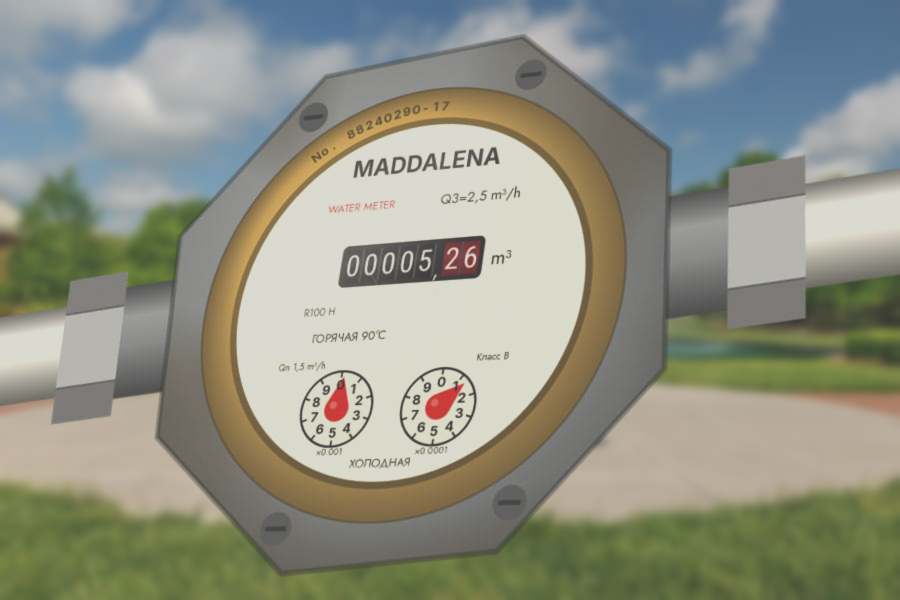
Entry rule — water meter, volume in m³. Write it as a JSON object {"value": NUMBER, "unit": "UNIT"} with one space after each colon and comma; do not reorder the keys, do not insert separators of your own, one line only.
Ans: {"value": 5.2601, "unit": "m³"}
